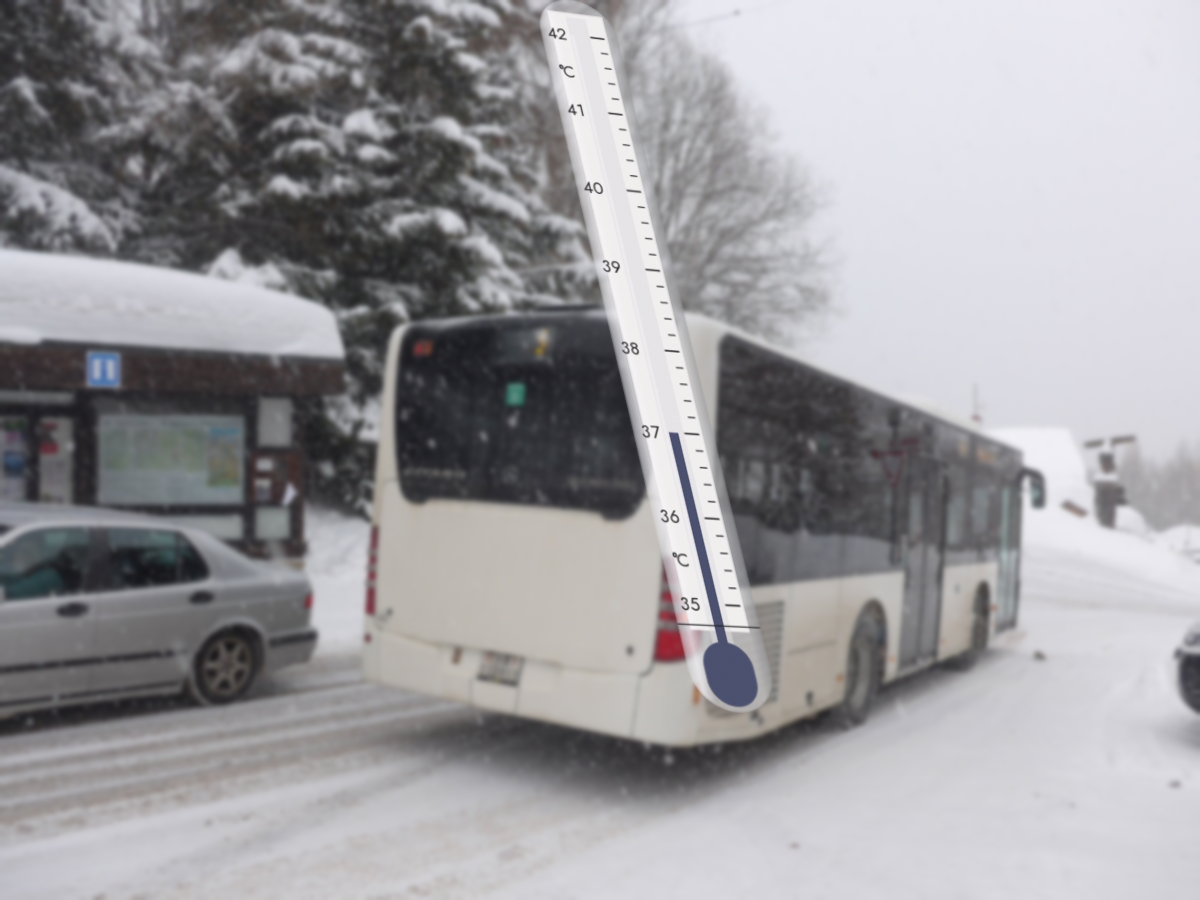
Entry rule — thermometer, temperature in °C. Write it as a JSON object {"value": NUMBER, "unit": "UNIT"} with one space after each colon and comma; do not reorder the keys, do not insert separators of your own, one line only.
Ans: {"value": 37, "unit": "°C"}
